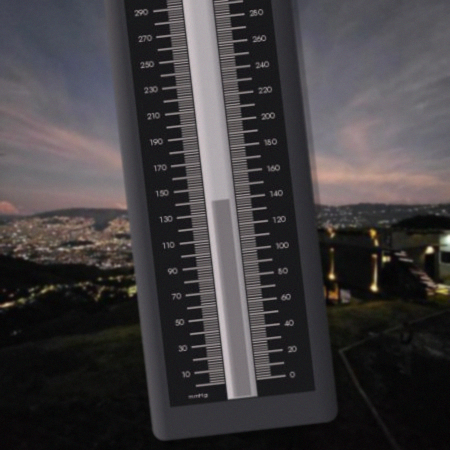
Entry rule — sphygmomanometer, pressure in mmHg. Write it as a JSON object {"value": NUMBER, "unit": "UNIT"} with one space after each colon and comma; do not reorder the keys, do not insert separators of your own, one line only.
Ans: {"value": 140, "unit": "mmHg"}
